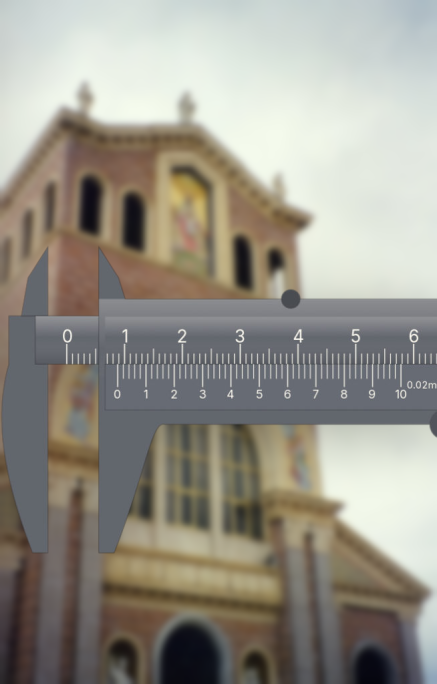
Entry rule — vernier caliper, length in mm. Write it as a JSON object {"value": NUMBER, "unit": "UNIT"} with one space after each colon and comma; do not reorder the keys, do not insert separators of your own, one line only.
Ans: {"value": 8.8, "unit": "mm"}
